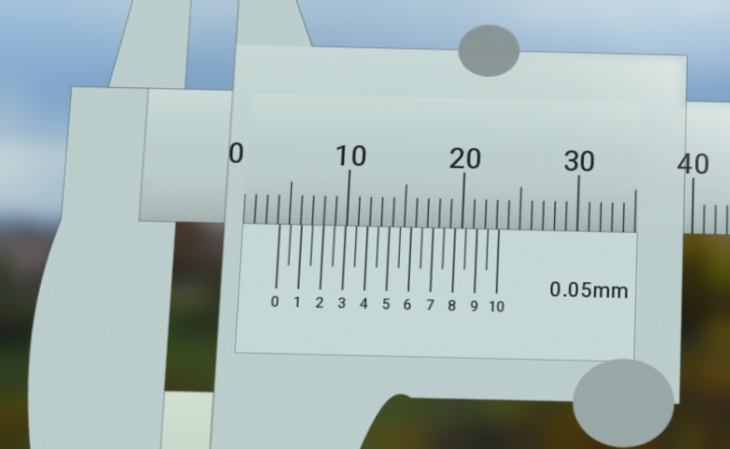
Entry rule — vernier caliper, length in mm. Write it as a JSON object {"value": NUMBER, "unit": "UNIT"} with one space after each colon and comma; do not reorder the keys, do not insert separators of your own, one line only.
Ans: {"value": 4.2, "unit": "mm"}
